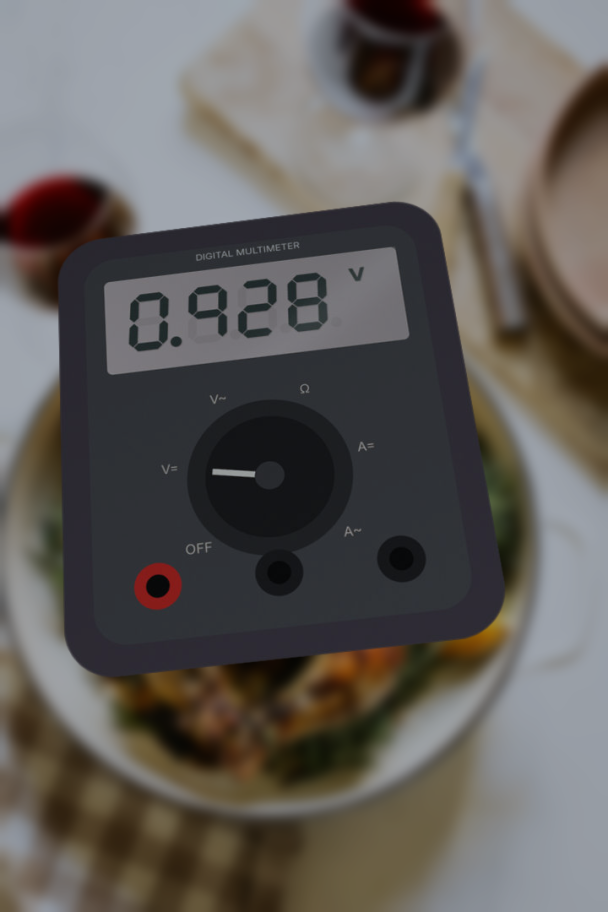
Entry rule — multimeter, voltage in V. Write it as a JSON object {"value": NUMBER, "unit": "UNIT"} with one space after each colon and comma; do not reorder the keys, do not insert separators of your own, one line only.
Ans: {"value": 0.928, "unit": "V"}
